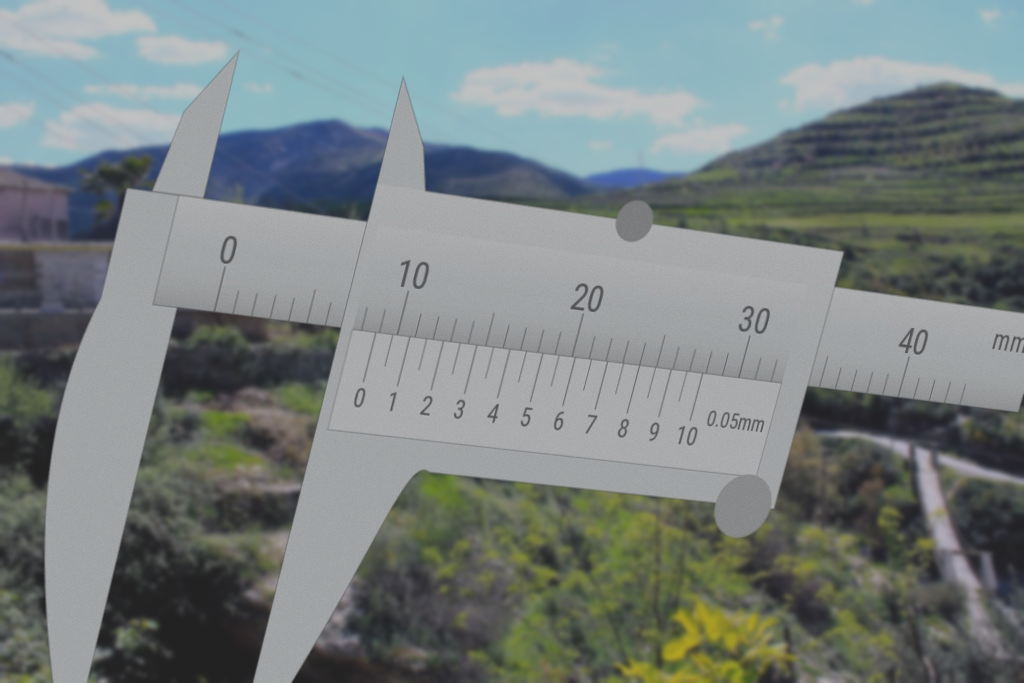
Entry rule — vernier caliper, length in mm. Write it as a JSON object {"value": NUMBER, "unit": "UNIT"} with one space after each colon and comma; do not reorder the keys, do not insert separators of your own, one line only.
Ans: {"value": 8.8, "unit": "mm"}
